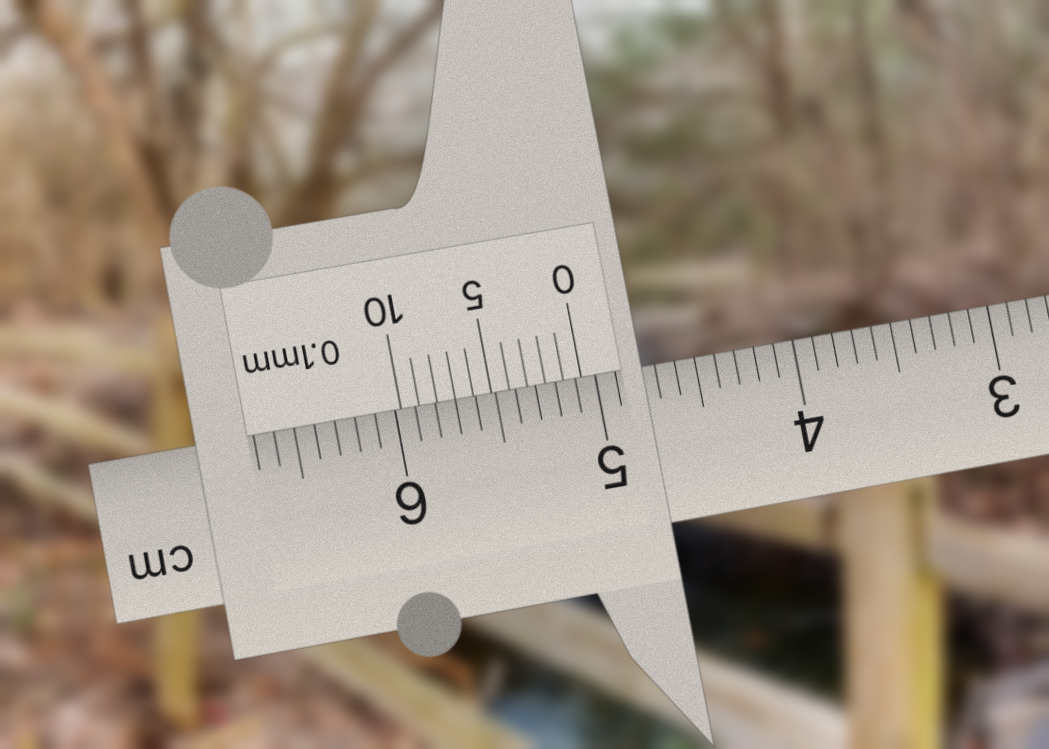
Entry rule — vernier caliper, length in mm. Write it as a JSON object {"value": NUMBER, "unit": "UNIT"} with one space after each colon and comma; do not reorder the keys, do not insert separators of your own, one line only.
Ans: {"value": 50.7, "unit": "mm"}
